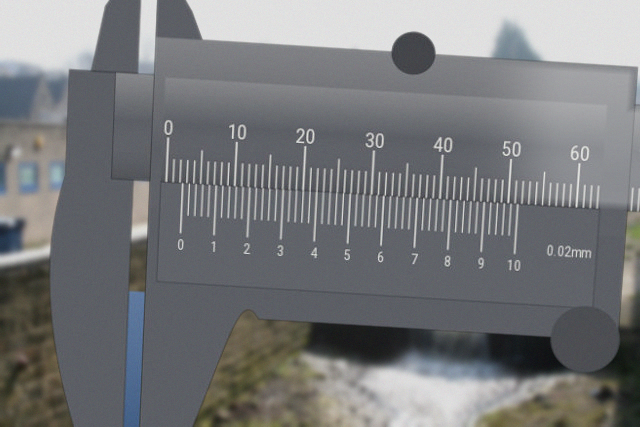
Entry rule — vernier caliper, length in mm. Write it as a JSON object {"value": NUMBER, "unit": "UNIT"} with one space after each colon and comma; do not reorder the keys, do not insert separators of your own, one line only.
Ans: {"value": 2.4, "unit": "mm"}
